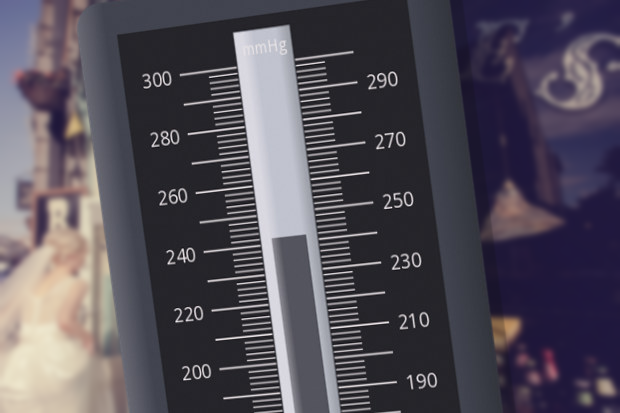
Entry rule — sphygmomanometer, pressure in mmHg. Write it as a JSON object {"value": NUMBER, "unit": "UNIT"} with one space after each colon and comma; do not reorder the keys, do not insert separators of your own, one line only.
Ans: {"value": 242, "unit": "mmHg"}
